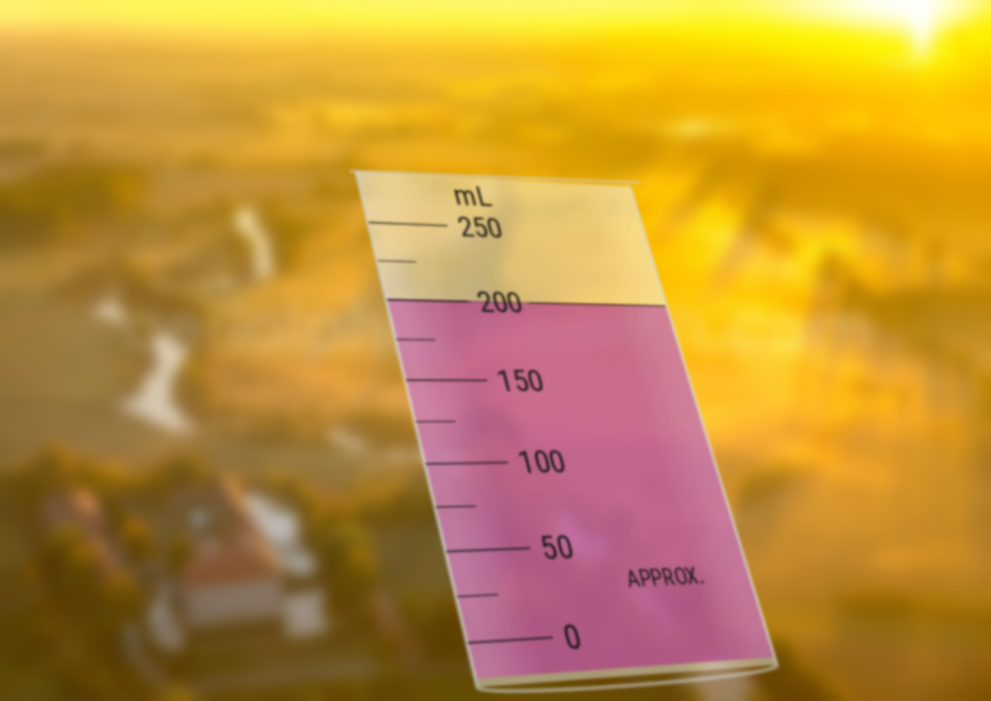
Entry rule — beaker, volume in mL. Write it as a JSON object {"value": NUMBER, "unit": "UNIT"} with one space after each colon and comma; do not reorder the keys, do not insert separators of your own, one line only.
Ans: {"value": 200, "unit": "mL"}
